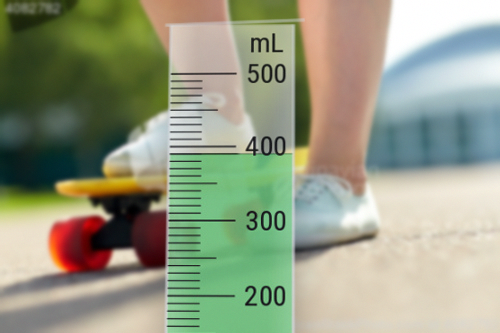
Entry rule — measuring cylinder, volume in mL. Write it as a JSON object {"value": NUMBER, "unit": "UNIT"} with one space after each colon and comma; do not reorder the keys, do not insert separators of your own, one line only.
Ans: {"value": 390, "unit": "mL"}
